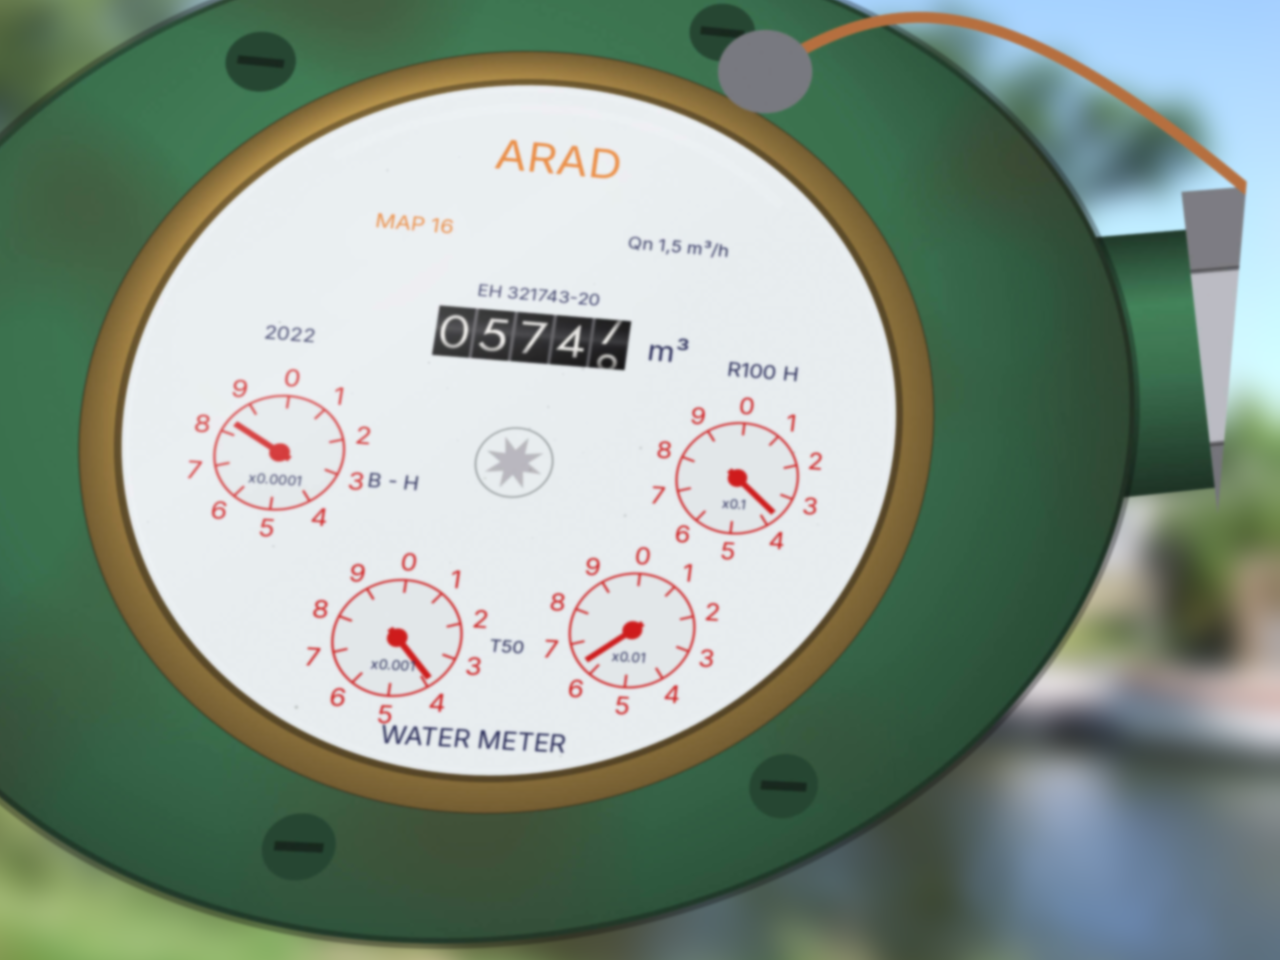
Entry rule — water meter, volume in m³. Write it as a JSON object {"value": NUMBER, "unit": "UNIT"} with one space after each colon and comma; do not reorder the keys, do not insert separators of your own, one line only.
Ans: {"value": 5747.3638, "unit": "m³"}
